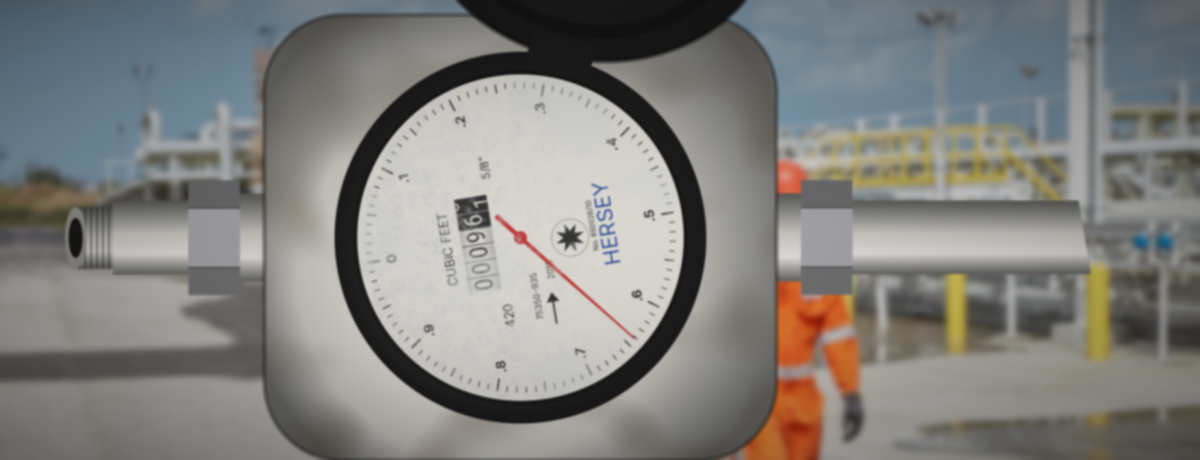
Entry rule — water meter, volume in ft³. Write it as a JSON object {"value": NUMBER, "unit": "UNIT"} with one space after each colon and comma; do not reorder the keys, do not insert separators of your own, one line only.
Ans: {"value": 960.64, "unit": "ft³"}
